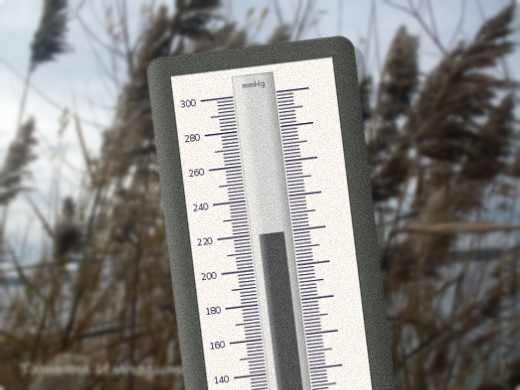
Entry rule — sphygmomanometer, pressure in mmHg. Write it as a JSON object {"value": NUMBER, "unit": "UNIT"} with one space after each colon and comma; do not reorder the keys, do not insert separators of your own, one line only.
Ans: {"value": 220, "unit": "mmHg"}
